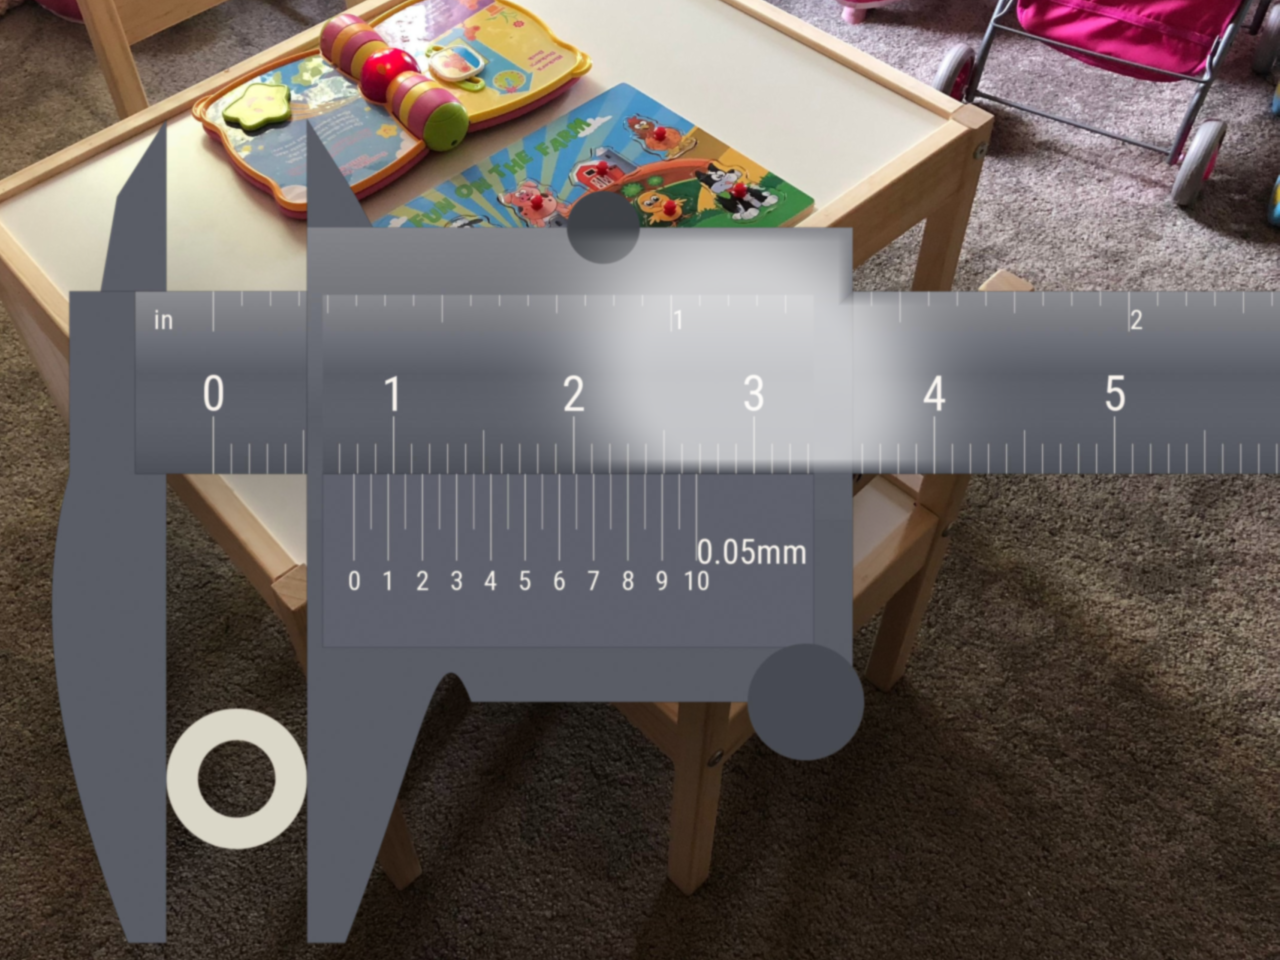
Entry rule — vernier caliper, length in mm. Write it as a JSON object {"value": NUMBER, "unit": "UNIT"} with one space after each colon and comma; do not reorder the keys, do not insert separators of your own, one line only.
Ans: {"value": 7.8, "unit": "mm"}
